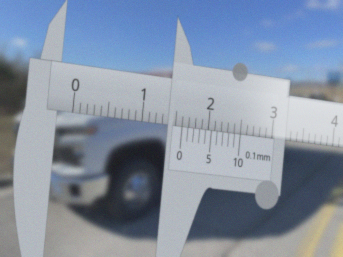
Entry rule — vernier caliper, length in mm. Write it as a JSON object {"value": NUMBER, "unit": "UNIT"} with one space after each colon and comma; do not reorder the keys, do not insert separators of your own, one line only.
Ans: {"value": 16.0, "unit": "mm"}
